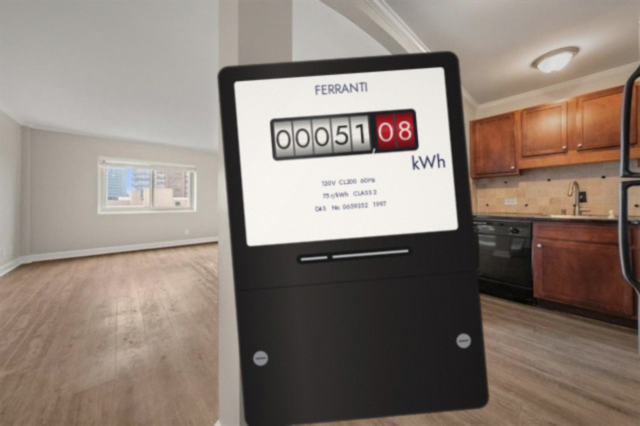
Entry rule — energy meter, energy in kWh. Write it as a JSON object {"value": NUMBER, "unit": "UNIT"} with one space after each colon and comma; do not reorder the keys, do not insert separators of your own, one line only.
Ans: {"value": 51.08, "unit": "kWh"}
